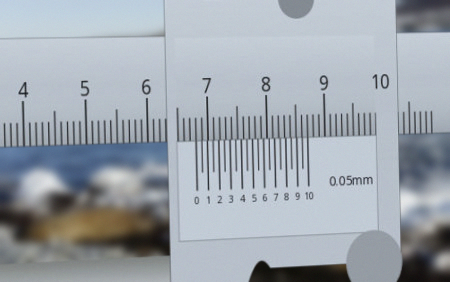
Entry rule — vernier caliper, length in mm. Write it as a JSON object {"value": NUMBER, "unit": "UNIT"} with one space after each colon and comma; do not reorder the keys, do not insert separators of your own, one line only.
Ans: {"value": 68.0, "unit": "mm"}
